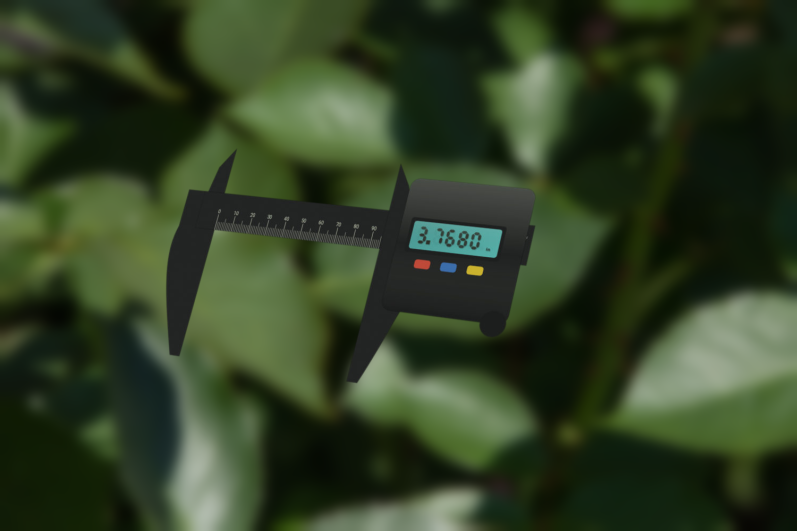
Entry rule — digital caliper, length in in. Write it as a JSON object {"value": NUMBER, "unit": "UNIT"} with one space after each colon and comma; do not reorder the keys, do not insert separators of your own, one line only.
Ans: {"value": 3.7680, "unit": "in"}
